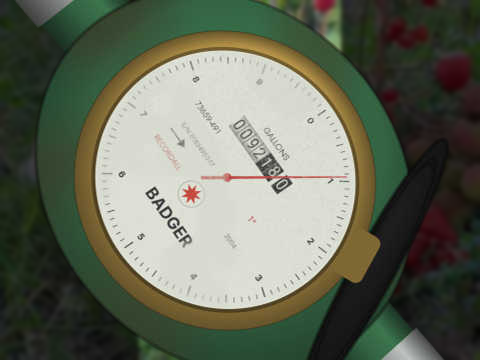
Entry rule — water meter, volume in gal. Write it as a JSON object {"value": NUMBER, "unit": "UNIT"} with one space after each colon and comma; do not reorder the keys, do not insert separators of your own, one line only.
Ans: {"value": 92180.9, "unit": "gal"}
